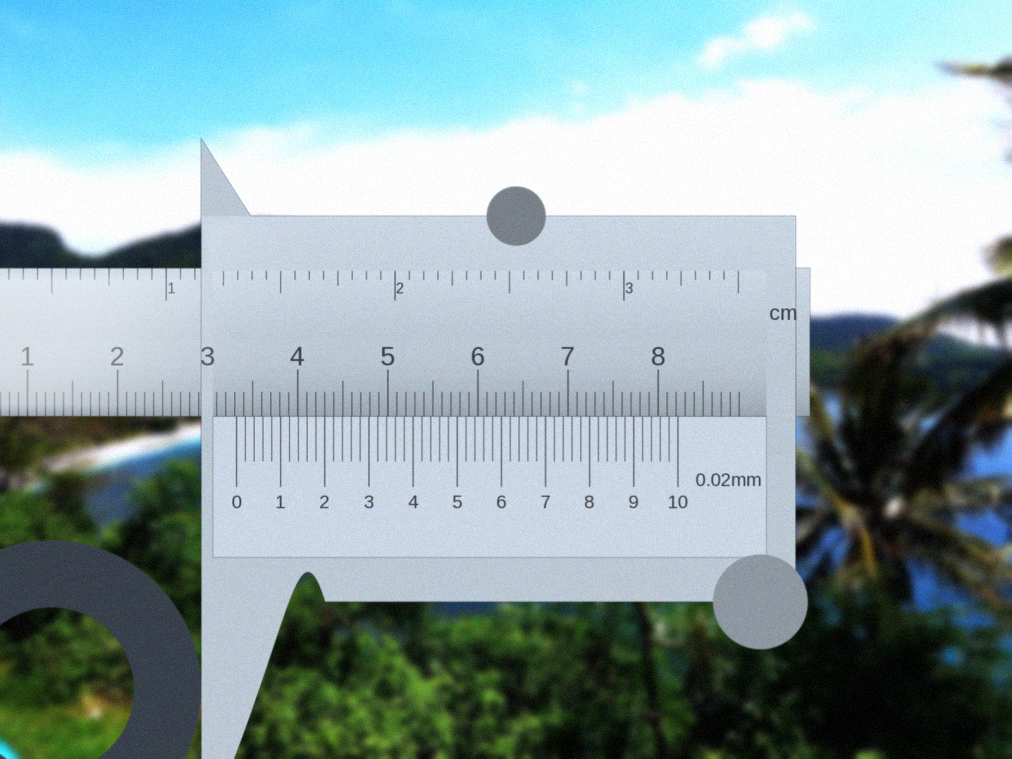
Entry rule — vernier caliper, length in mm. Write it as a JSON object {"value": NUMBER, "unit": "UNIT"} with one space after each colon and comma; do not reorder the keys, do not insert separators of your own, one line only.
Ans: {"value": 33.2, "unit": "mm"}
